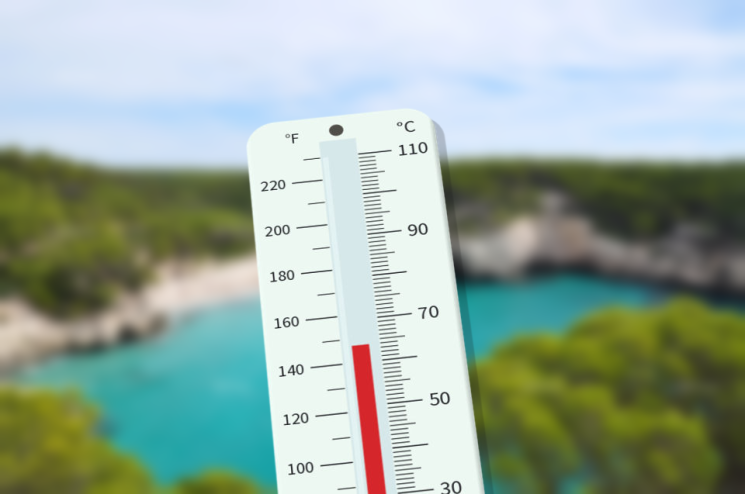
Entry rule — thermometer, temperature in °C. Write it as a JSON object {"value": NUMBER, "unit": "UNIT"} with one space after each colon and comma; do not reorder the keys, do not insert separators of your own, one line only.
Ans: {"value": 64, "unit": "°C"}
